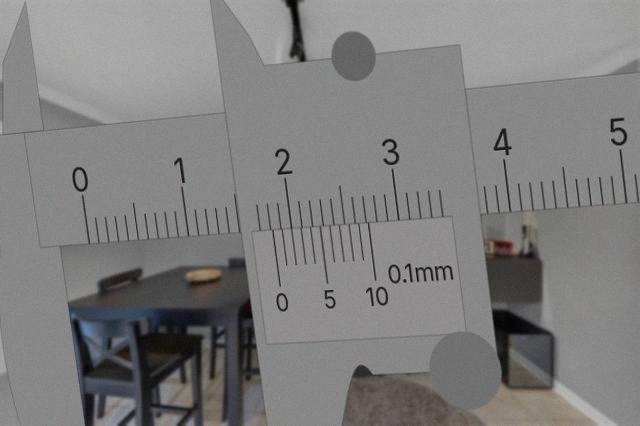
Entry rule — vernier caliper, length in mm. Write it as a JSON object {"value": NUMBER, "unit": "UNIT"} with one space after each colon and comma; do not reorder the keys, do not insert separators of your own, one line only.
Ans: {"value": 18.2, "unit": "mm"}
